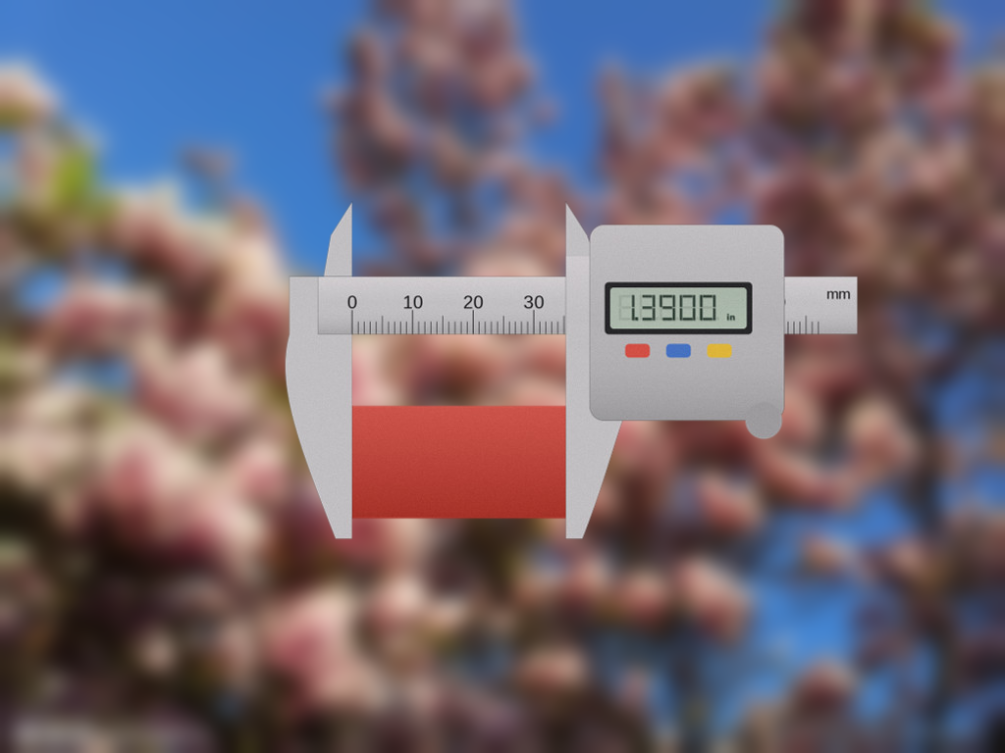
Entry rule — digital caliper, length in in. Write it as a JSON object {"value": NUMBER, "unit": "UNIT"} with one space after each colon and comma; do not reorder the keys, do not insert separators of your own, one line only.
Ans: {"value": 1.3900, "unit": "in"}
